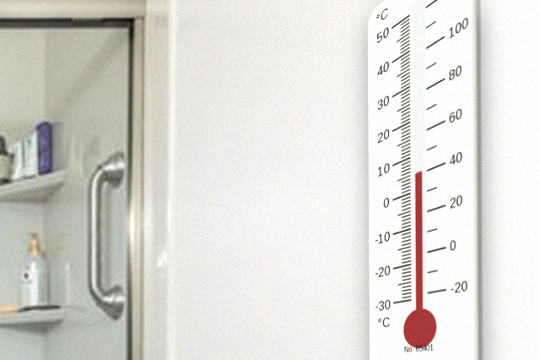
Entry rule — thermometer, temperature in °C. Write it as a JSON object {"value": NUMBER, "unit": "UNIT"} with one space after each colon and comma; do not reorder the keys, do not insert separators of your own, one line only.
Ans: {"value": 5, "unit": "°C"}
